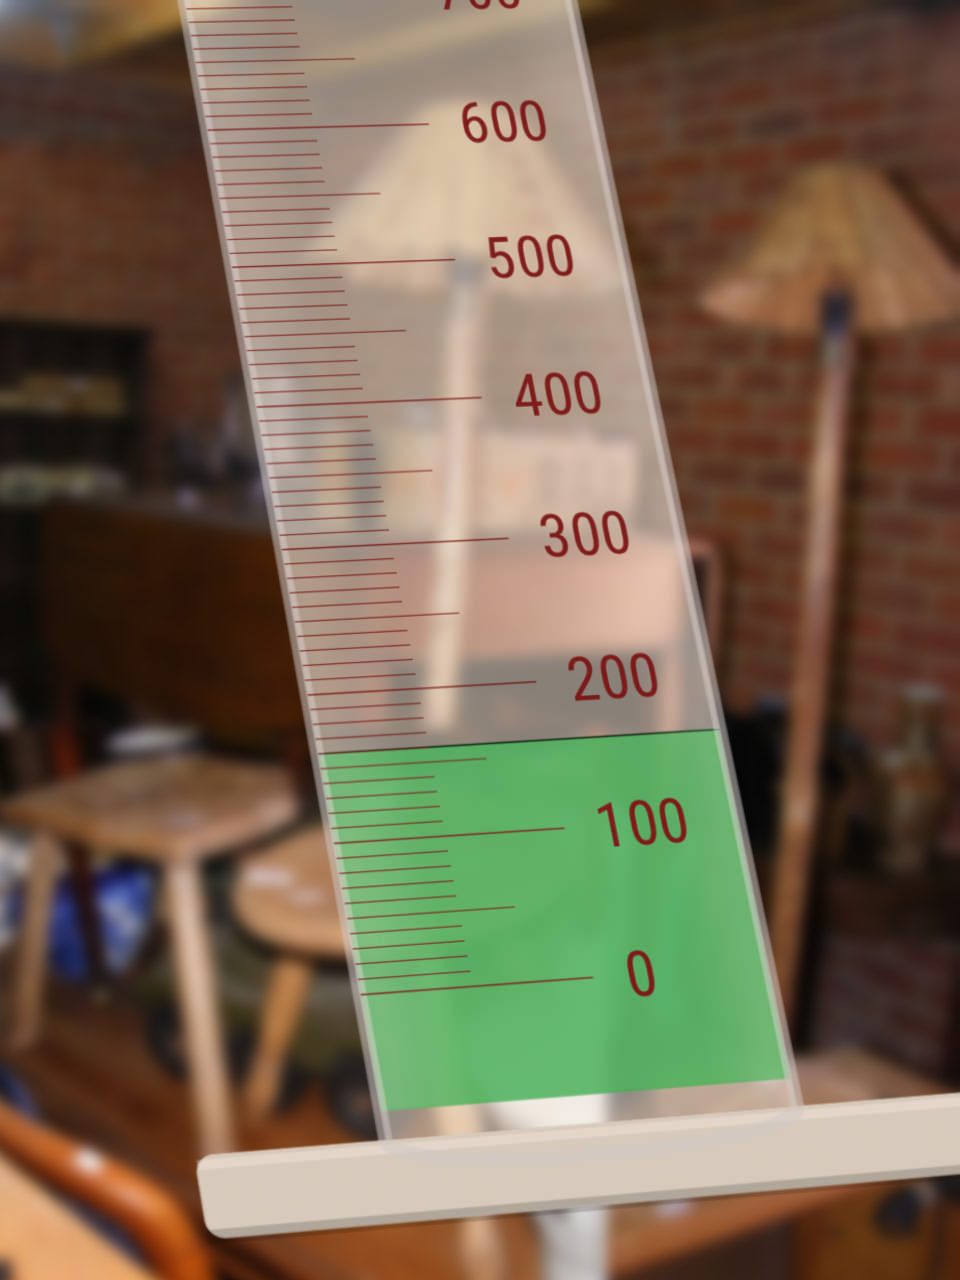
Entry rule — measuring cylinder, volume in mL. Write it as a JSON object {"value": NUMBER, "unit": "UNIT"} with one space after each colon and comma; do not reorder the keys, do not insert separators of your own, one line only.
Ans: {"value": 160, "unit": "mL"}
